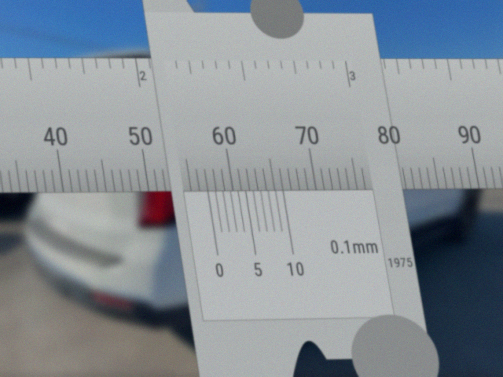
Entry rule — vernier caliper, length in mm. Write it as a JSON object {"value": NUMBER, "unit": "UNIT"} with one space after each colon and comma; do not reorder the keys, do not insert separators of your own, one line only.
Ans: {"value": 57.0, "unit": "mm"}
